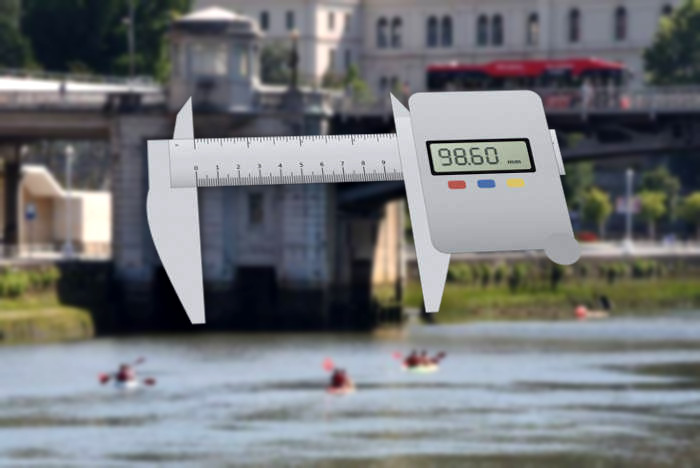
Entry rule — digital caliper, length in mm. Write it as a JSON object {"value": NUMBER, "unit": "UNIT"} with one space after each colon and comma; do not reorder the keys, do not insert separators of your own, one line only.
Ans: {"value": 98.60, "unit": "mm"}
